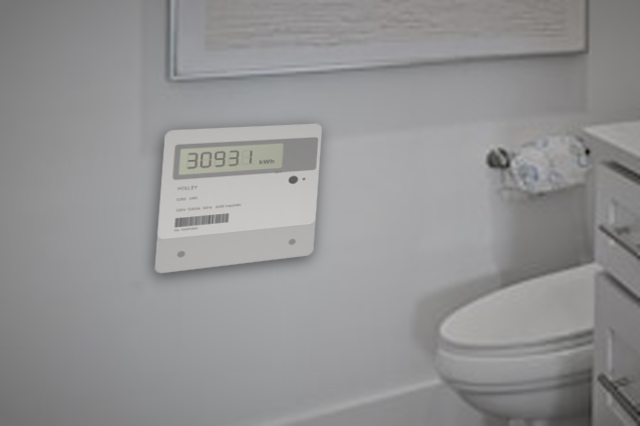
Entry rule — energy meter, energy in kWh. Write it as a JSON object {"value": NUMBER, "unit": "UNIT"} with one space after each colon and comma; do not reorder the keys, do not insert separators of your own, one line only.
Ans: {"value": 30931, "unit": "kWh"}
